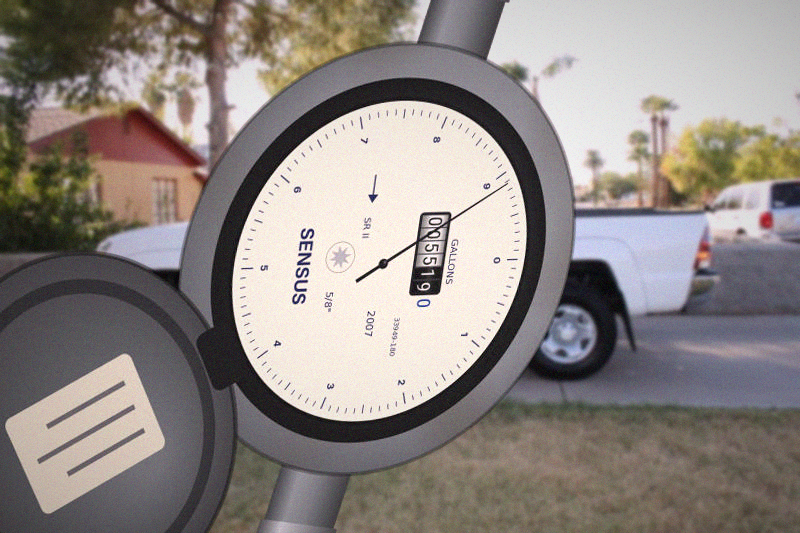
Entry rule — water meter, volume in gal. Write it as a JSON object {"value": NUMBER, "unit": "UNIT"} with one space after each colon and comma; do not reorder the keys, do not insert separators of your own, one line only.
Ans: {"value": 55189.1, "unit": "gal"}
